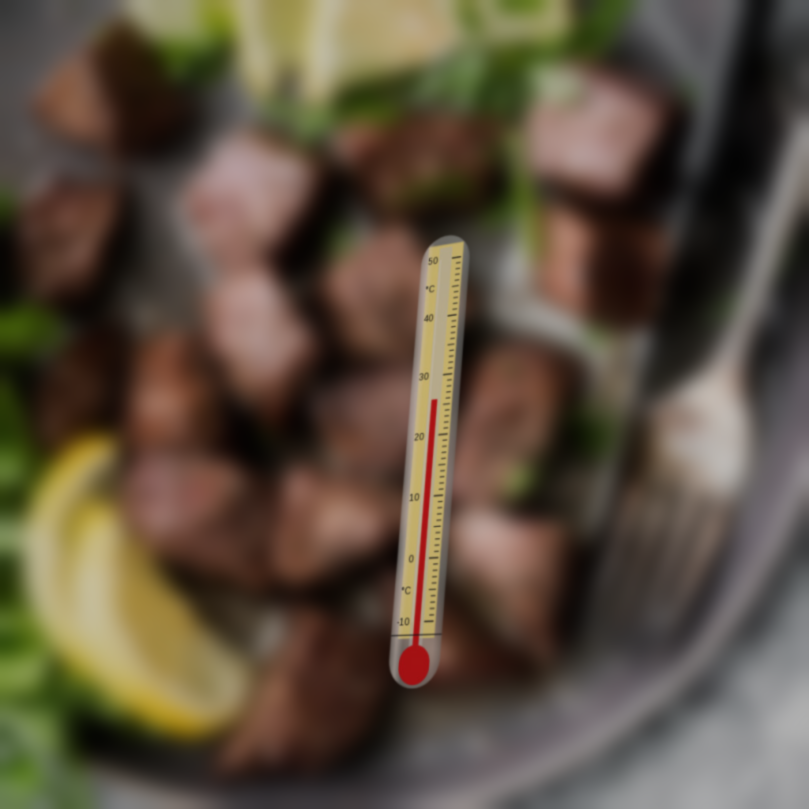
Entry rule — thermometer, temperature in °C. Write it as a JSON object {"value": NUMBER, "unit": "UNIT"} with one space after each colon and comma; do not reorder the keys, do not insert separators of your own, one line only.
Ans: {"value": 26, "unit": "°C"}
